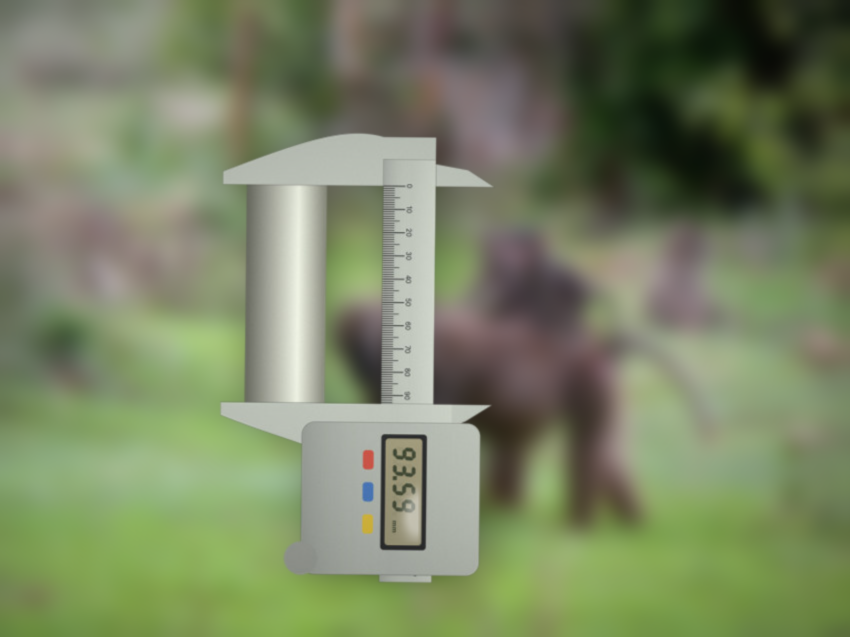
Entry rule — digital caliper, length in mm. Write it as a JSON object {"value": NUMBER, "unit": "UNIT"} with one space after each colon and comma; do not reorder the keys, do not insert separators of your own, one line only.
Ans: {"value": 93.59, "unit": "mm"}
